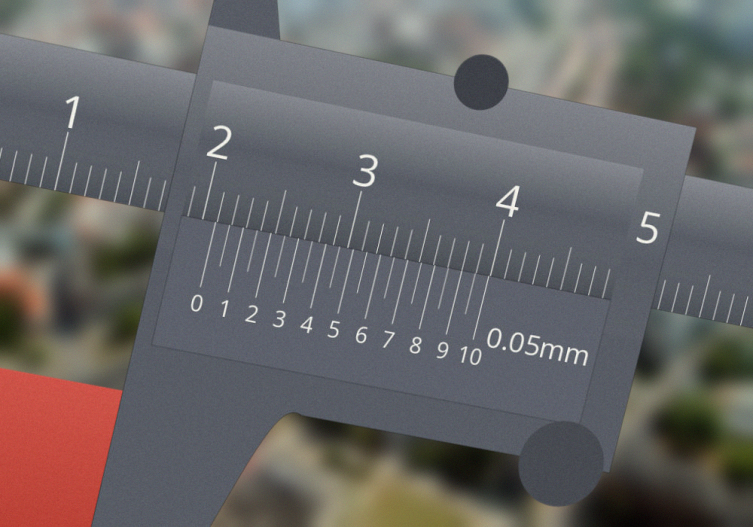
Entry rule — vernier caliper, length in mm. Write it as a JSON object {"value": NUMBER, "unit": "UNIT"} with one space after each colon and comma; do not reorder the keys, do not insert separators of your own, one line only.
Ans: {"value": 20.9, "unit": "mm"}
